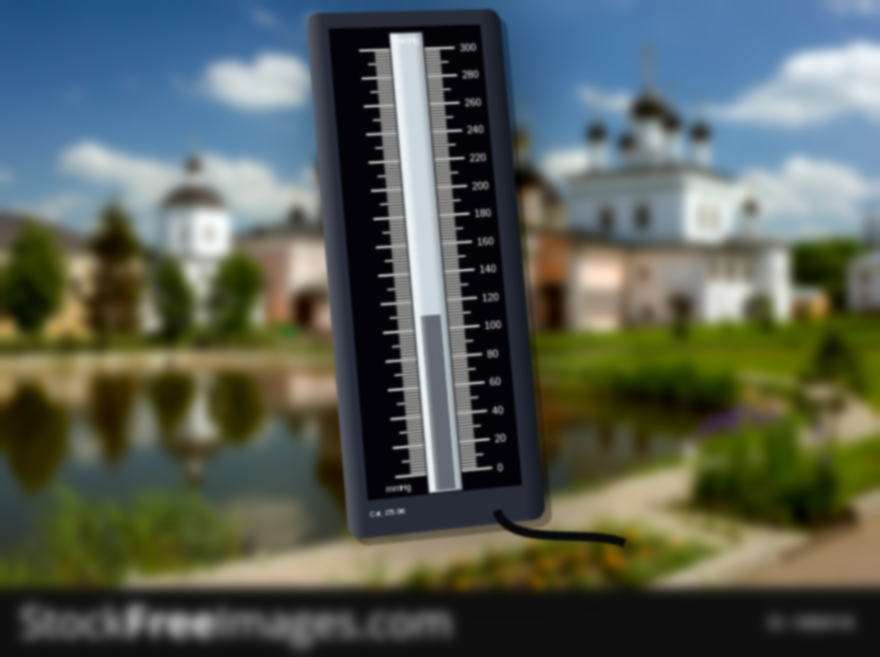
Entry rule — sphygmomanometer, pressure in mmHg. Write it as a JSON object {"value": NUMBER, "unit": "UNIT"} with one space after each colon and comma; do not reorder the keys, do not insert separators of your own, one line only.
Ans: {"value": 110, "unit": "mmHg"}
